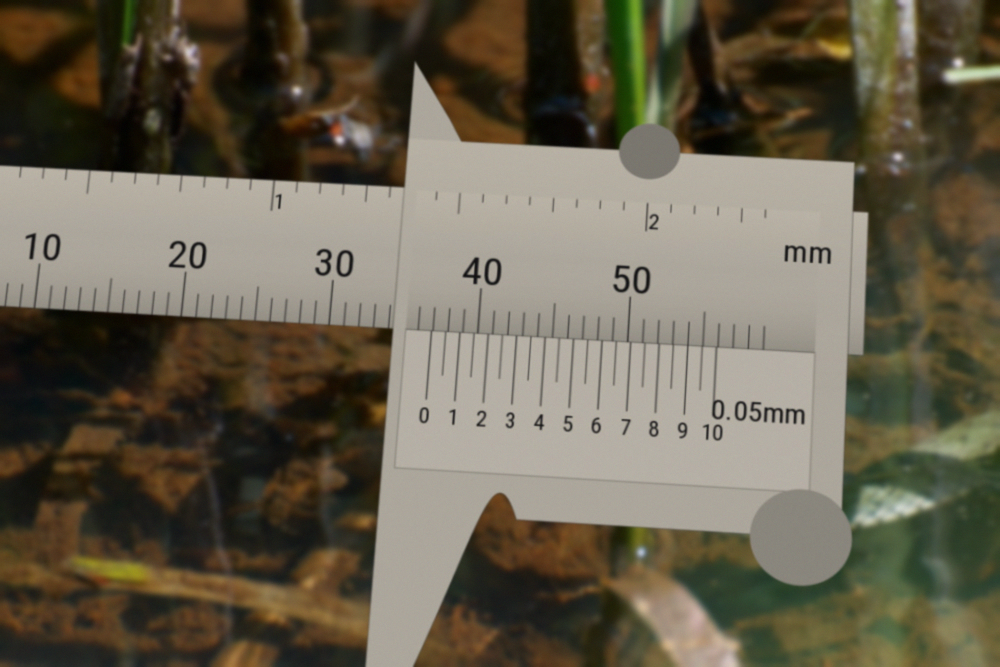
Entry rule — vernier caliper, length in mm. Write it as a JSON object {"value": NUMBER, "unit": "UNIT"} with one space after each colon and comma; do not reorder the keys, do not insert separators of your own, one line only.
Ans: {"value": 36.9, "unit": "mm"}
